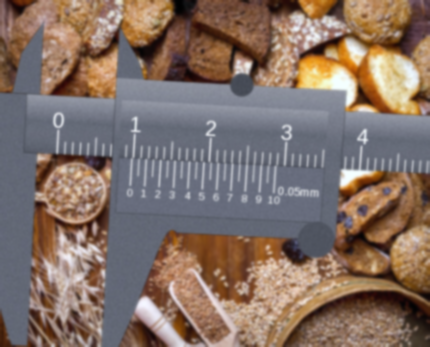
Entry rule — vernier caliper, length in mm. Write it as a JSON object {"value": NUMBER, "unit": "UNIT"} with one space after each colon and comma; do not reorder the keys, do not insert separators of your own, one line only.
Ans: {"value": 9.8, "unit": "mm"}
